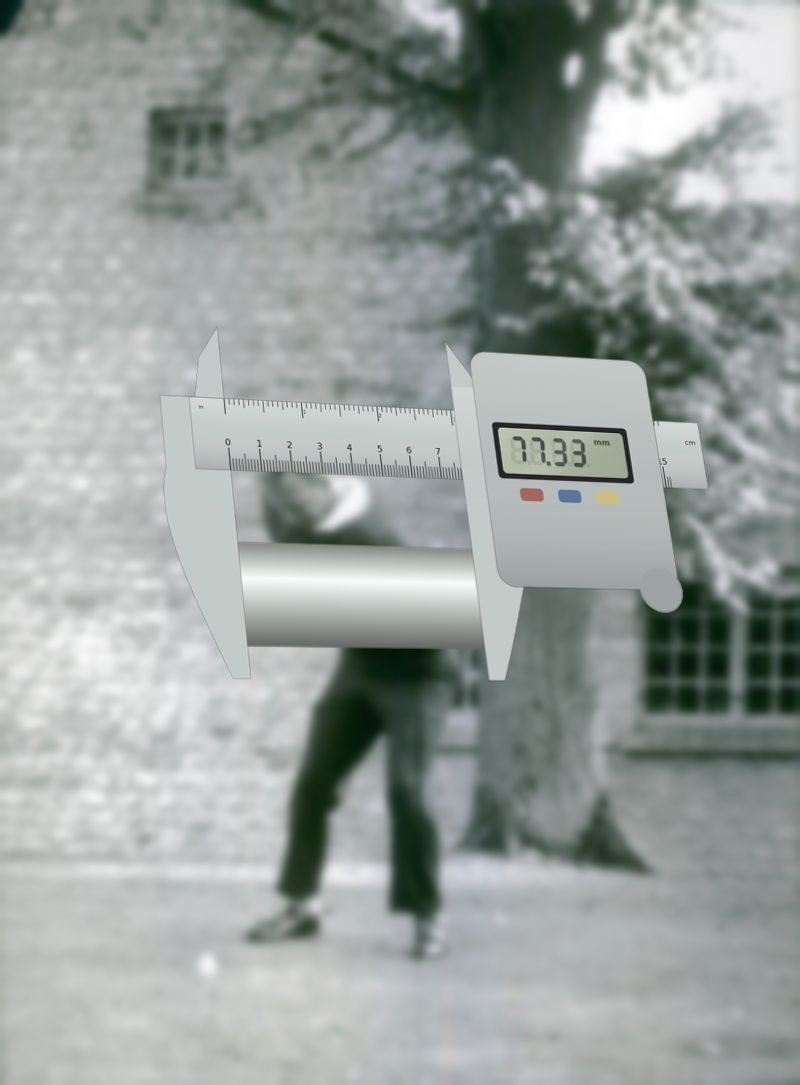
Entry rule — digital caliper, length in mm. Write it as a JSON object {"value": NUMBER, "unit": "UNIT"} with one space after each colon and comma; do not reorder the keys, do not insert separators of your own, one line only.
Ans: {"value": 77.33, "unit": "mm"}
